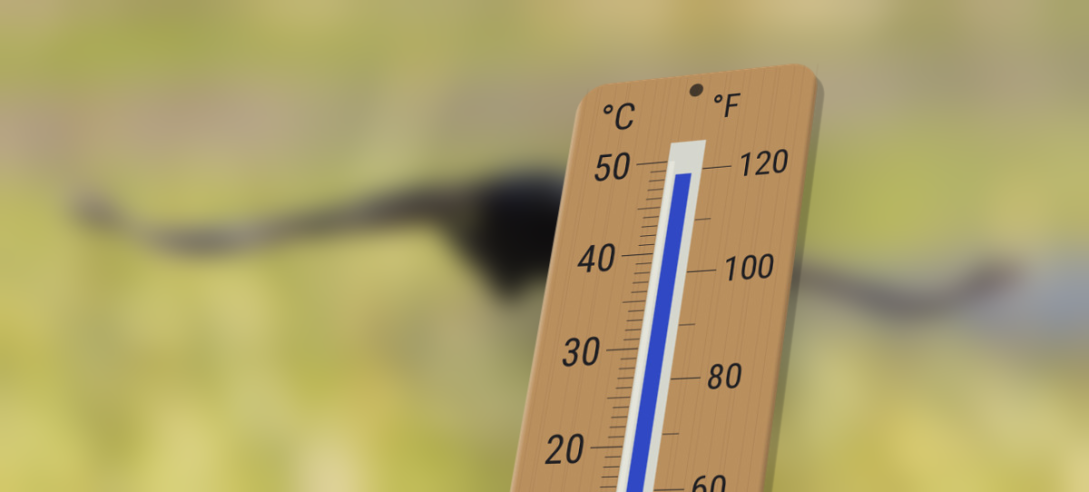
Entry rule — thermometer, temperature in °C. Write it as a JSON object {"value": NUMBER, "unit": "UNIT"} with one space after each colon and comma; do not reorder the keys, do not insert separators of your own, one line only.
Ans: {"value": 48.5, "unit": "°C"}
